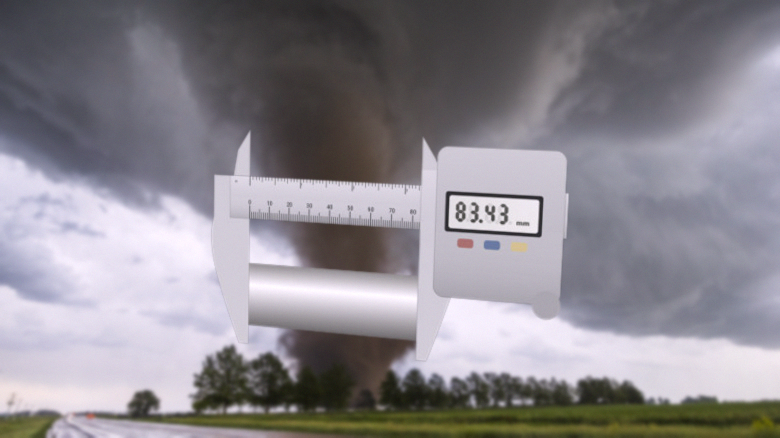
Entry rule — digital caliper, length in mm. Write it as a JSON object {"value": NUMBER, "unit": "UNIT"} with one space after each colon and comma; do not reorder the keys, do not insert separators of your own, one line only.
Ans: {"value": 83.43, "unit": "mm"}
